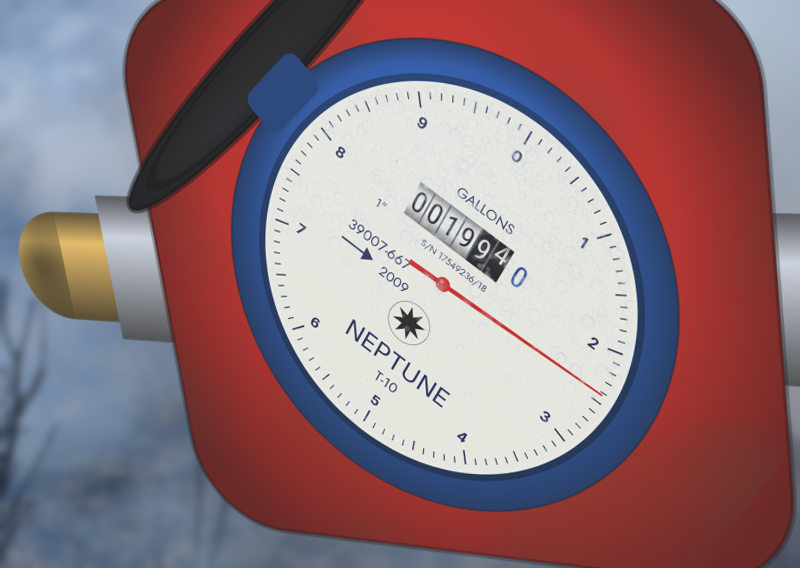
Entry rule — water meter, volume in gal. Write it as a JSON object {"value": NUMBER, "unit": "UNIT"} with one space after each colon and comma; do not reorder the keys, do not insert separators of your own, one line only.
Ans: {"value": 19942.4, "unit": "gal"}
